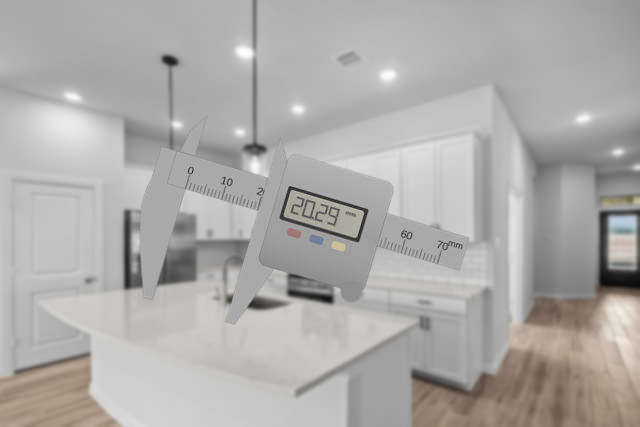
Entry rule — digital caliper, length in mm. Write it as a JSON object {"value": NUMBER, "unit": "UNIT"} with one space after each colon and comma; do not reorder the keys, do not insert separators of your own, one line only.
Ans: {"value": 20.29, "unit": "mm"}
